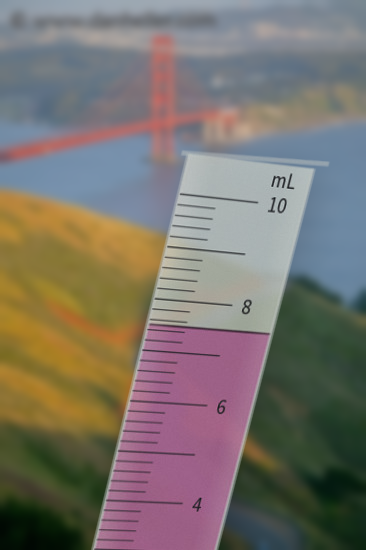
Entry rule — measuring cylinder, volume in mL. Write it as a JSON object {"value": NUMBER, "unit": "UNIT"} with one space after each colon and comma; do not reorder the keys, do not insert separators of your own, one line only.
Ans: {"value": 7.5, "unit": "mL"}
